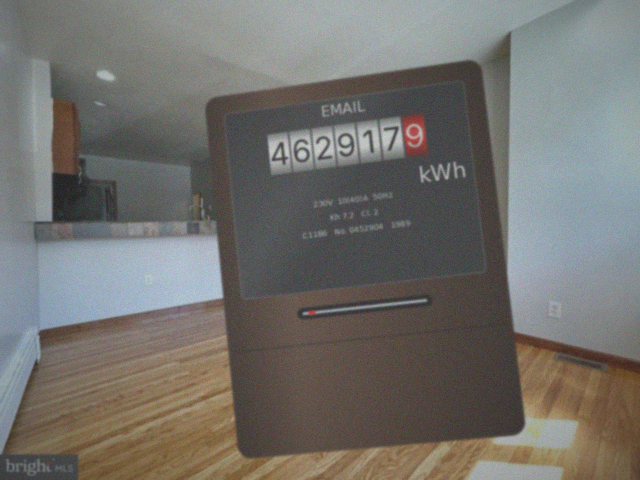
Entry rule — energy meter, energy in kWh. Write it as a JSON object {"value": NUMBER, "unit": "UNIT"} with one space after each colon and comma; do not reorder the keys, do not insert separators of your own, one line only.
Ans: {"value": 462917.9, "unit": "kWh"}
